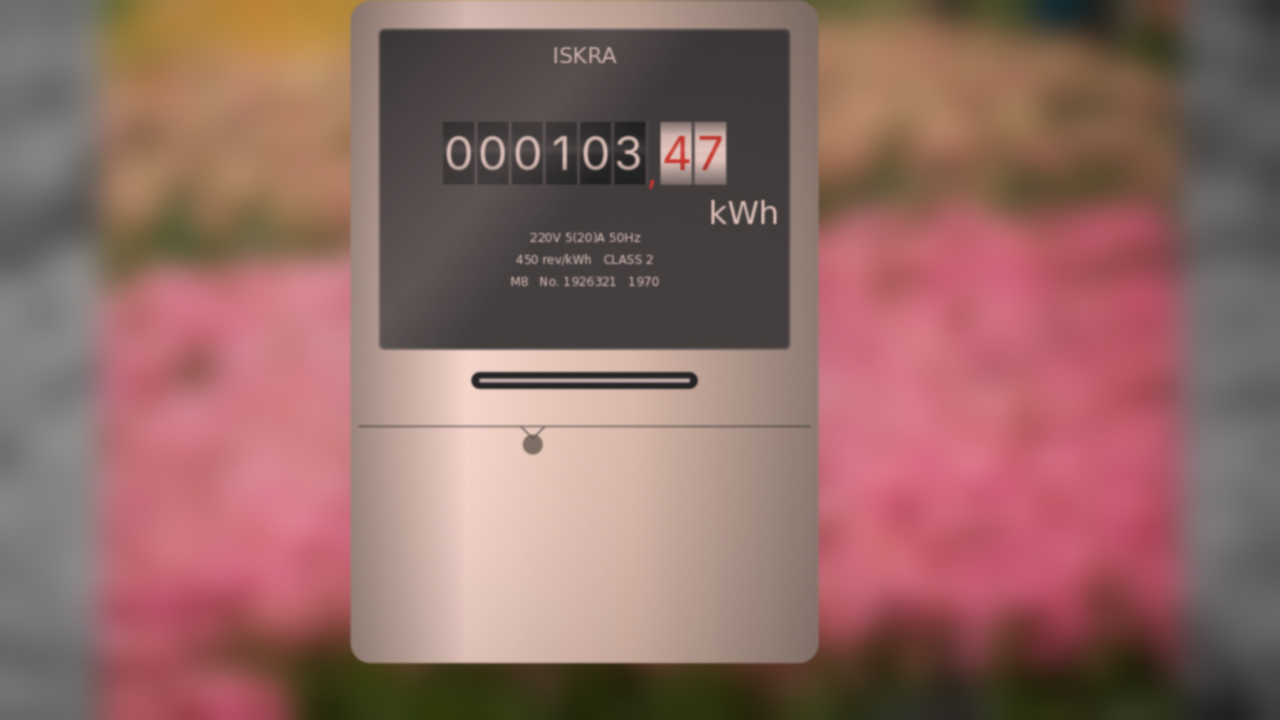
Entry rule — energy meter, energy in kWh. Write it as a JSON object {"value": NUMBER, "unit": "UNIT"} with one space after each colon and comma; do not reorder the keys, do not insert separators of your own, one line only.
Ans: {"value": 103.47, "unit": "kWh"}
